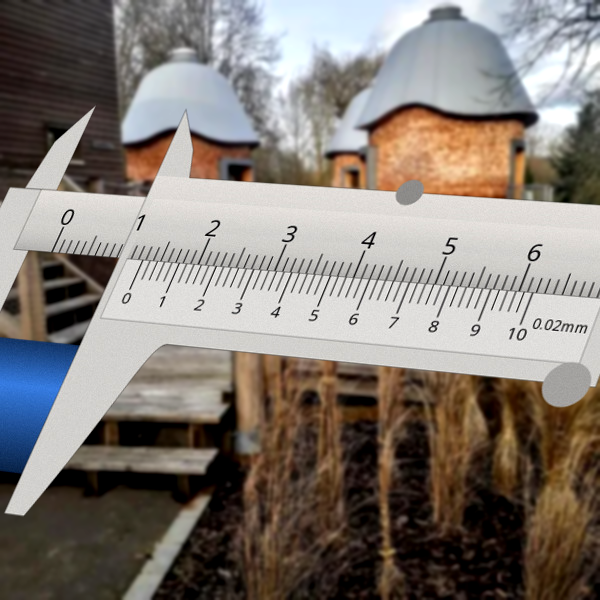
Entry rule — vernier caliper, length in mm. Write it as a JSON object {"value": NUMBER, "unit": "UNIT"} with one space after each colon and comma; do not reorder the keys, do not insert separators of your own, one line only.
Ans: {"value": 12.6, "unit": "mm"}
